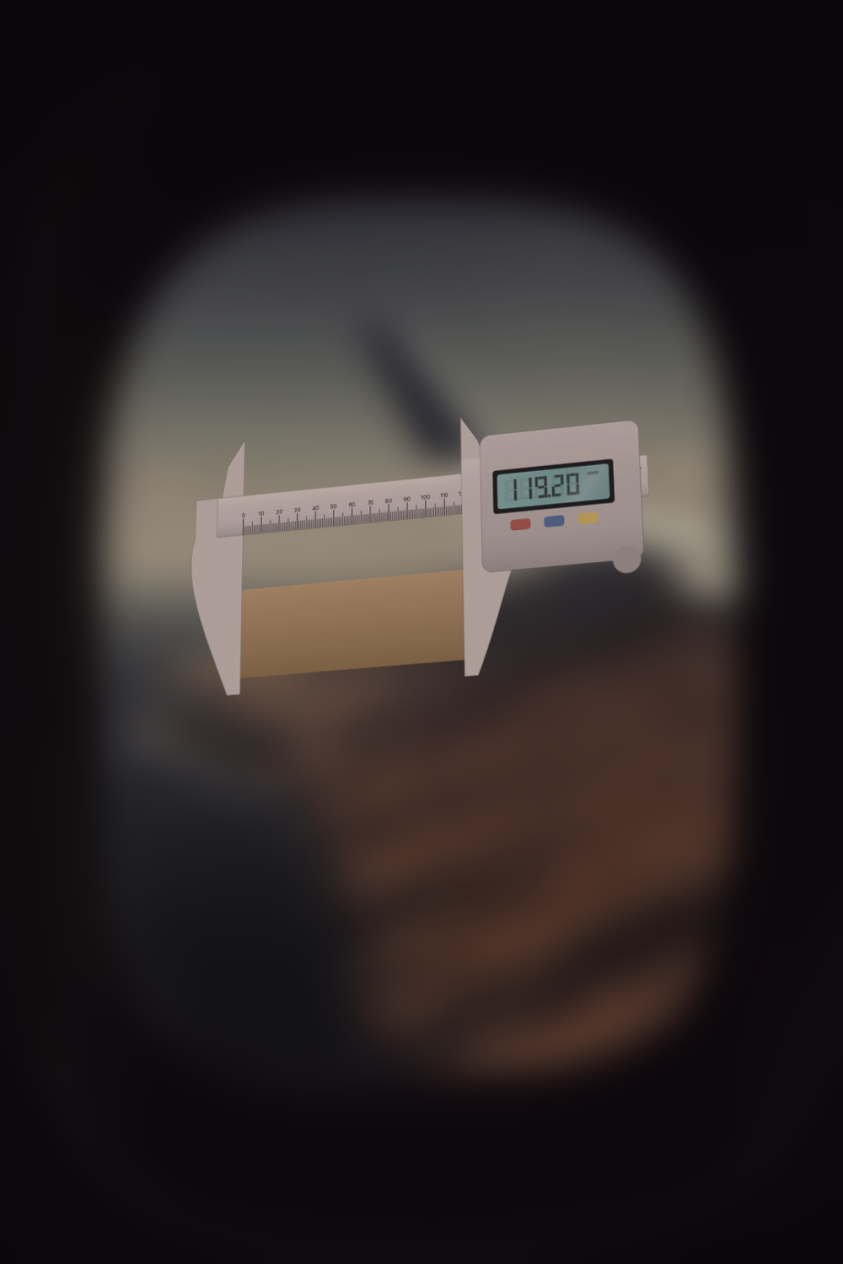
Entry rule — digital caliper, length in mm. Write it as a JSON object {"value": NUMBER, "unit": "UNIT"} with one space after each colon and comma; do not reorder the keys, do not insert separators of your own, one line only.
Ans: {"value": 119.20, "unit": "mm"}
